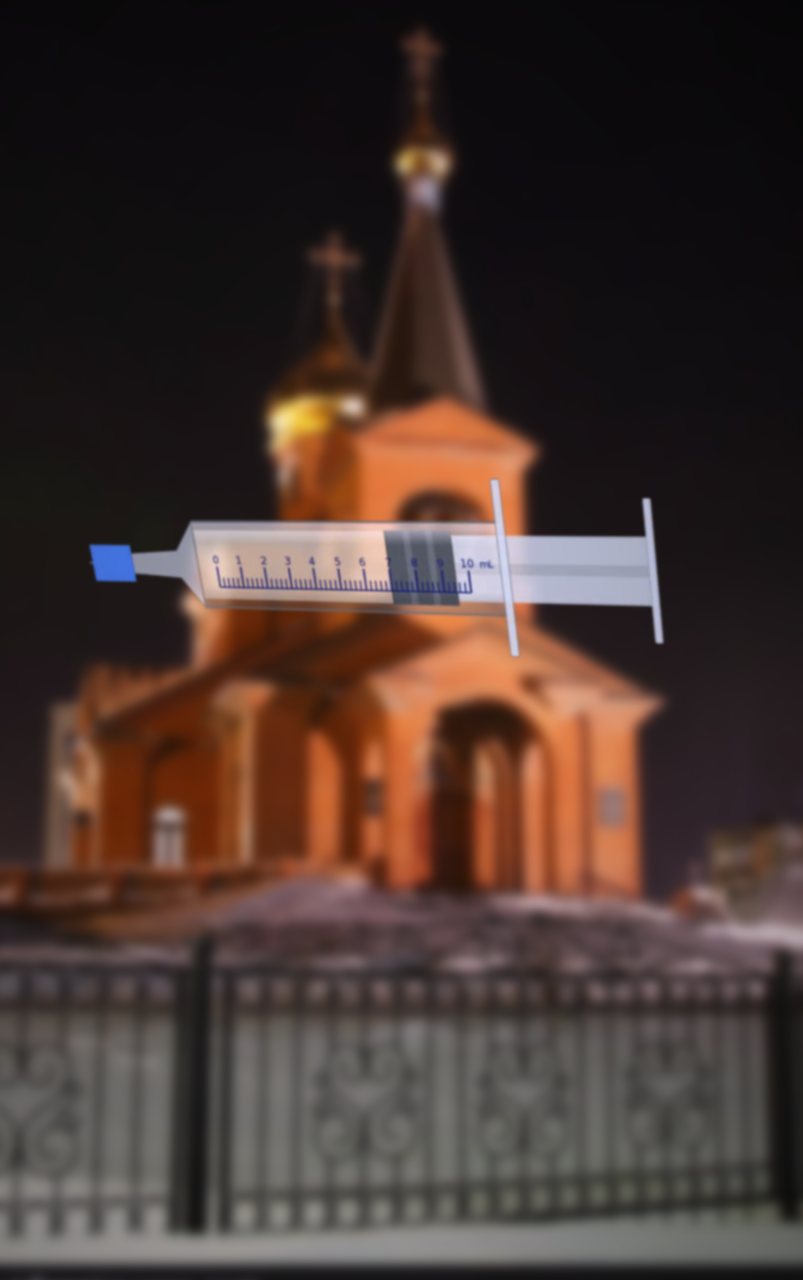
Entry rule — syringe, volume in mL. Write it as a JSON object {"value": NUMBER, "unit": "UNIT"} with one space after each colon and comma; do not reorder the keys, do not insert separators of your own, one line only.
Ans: {"value": 7, "unit": "mL"}
